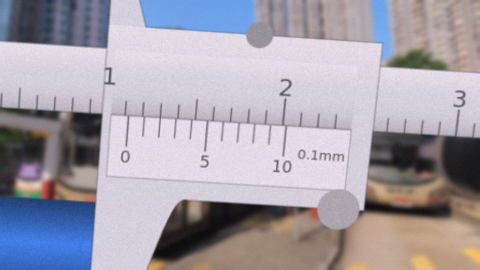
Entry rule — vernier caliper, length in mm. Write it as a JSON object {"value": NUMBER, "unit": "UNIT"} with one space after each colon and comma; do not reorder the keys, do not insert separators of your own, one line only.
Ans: {"value": 11.2, "unit": "mm"}
